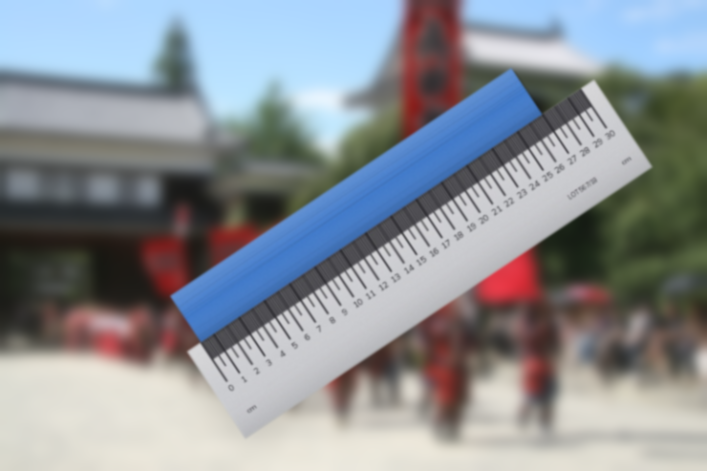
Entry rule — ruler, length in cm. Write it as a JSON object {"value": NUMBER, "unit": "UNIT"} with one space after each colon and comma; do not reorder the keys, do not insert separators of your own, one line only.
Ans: {"value": 27, "unit": "cm"}
